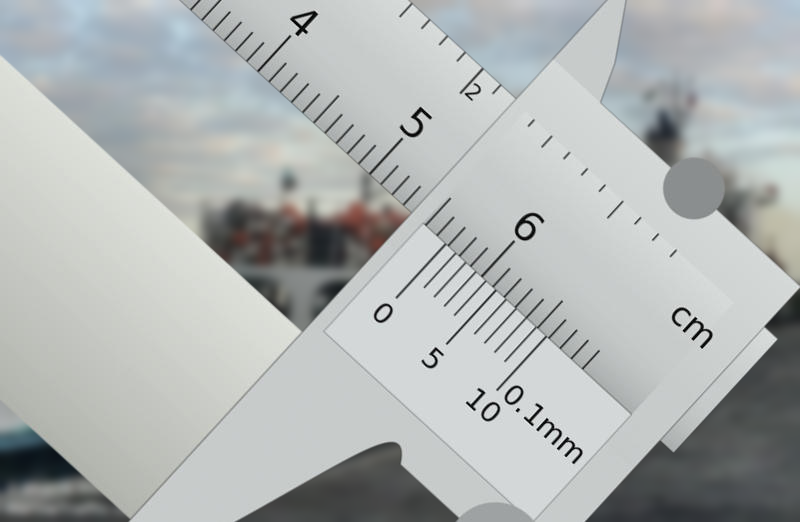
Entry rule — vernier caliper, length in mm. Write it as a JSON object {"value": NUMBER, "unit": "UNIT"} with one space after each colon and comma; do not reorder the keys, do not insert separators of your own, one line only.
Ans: {"value": 56.8, "unit": "mm"}
